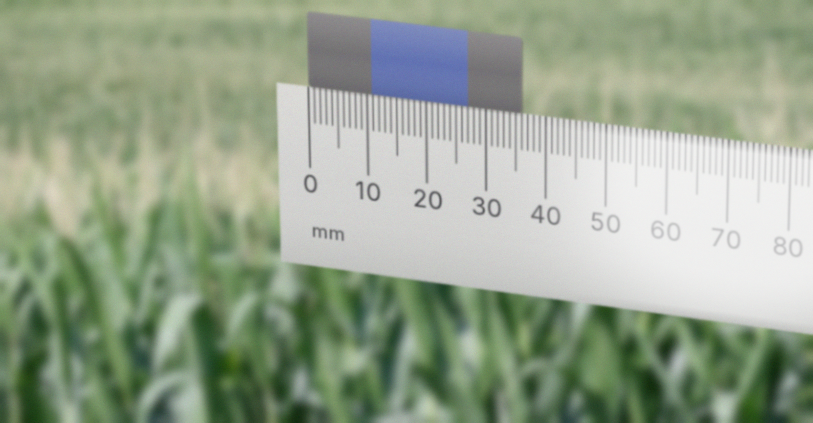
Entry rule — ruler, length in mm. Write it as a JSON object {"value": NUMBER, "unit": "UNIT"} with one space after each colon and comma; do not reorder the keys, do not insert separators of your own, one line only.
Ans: {"value": 36, "unit": "mm"}
